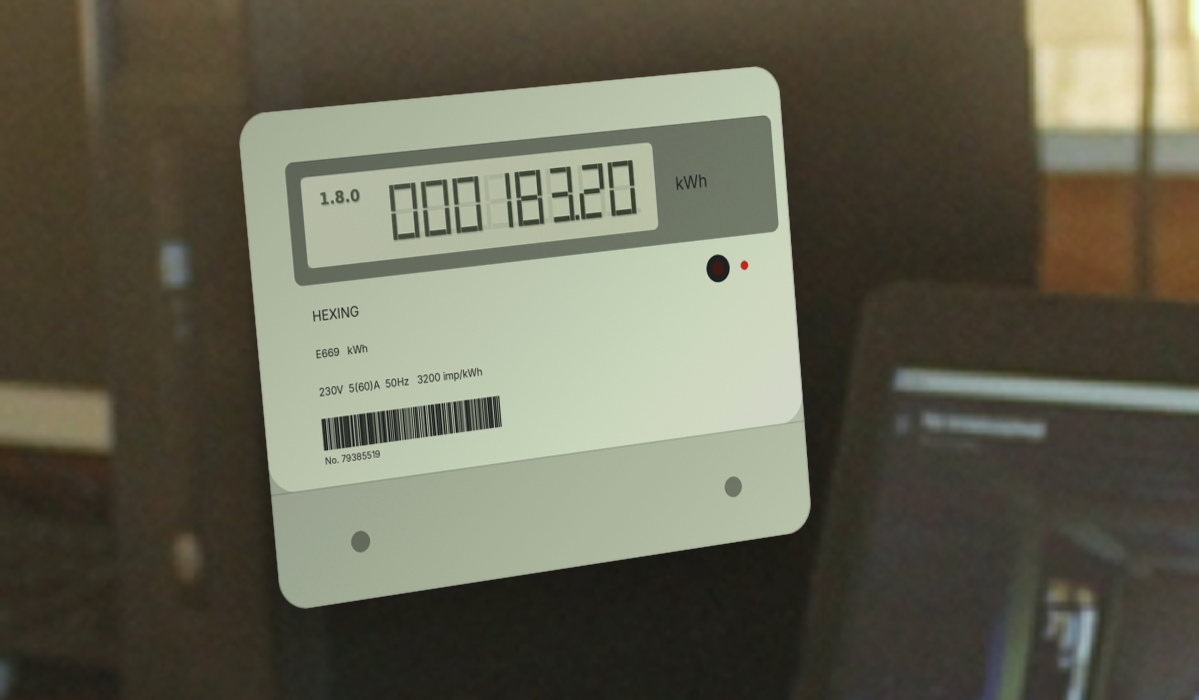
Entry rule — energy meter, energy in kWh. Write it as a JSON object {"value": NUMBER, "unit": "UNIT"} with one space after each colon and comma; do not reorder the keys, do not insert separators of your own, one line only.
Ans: {"value": 183.20, "unit": "kWh"}
